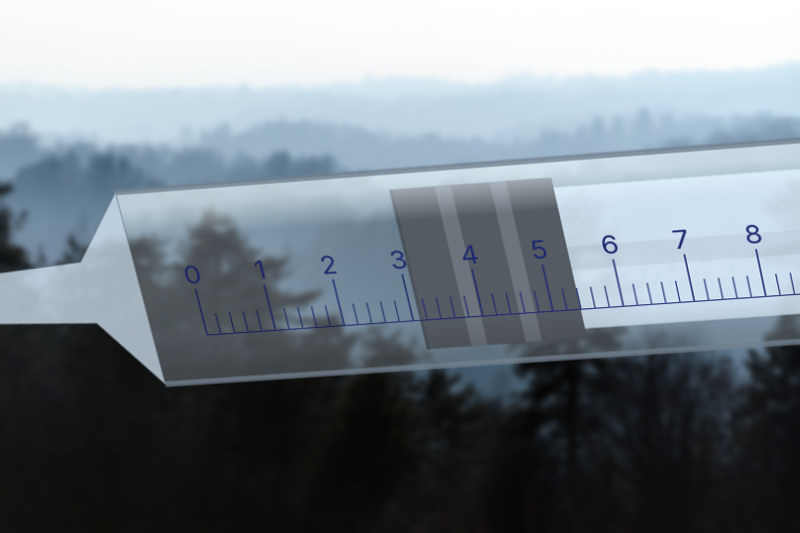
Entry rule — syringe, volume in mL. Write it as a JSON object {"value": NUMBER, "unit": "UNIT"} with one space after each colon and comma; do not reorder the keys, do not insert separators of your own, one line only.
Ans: {"value": 3.1, "unit": "mL"}
